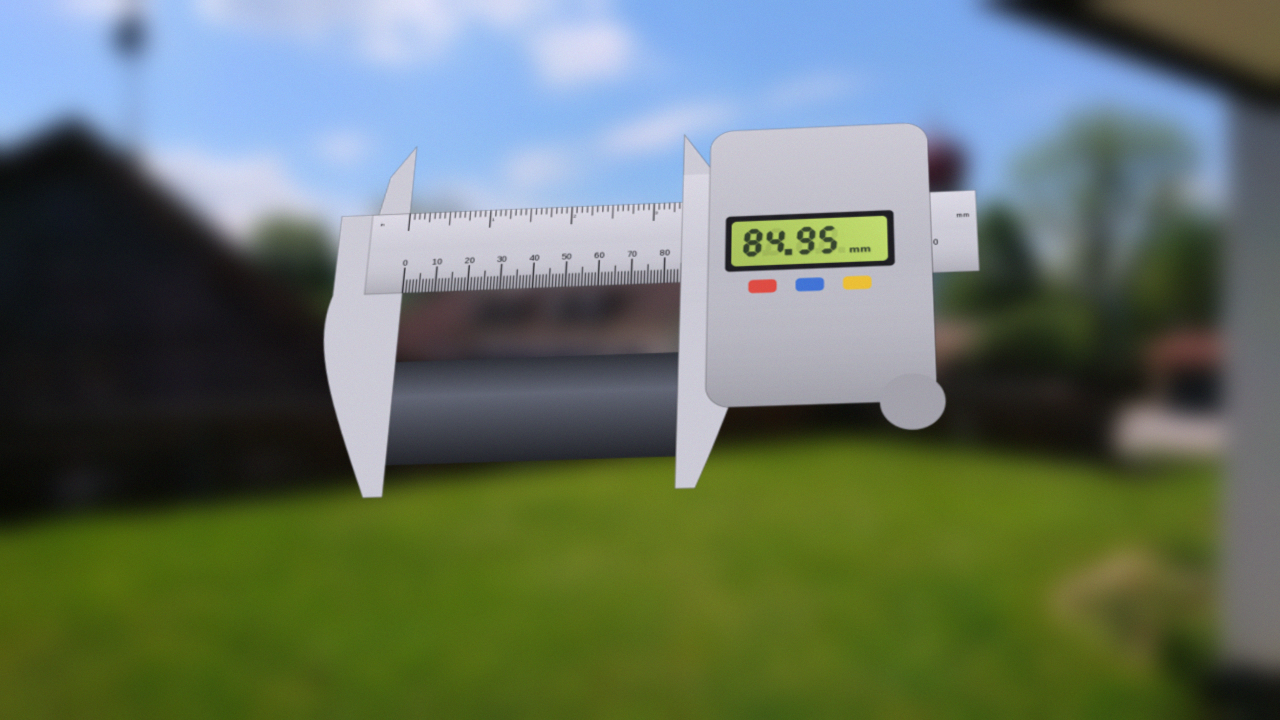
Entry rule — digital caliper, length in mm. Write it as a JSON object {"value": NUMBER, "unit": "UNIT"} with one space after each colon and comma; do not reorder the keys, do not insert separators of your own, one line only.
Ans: {"value": 84.95, "unit": "mm"}
